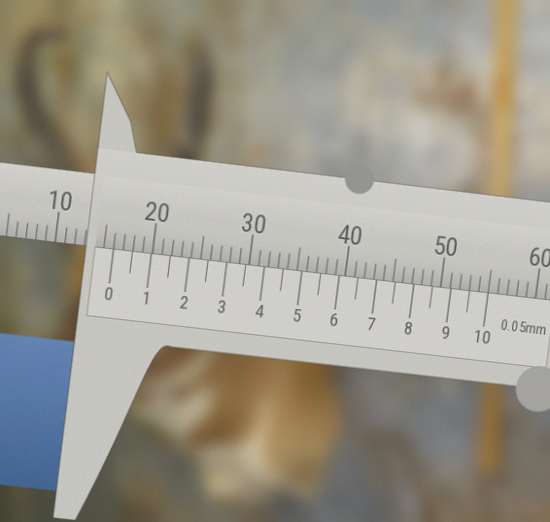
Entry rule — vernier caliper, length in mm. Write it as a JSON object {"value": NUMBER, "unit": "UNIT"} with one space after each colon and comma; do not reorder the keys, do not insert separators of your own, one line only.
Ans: {"value": 16.0, "unit": "mm"}
